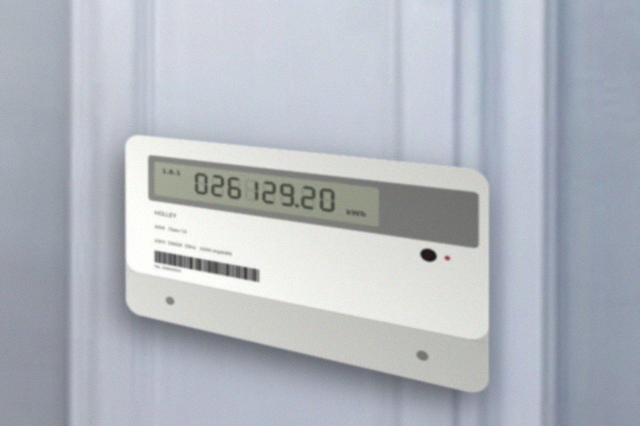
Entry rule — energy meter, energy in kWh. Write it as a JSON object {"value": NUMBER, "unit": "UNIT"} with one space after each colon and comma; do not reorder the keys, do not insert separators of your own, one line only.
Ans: {"value": 26129.20, "unit": "kWh"}
